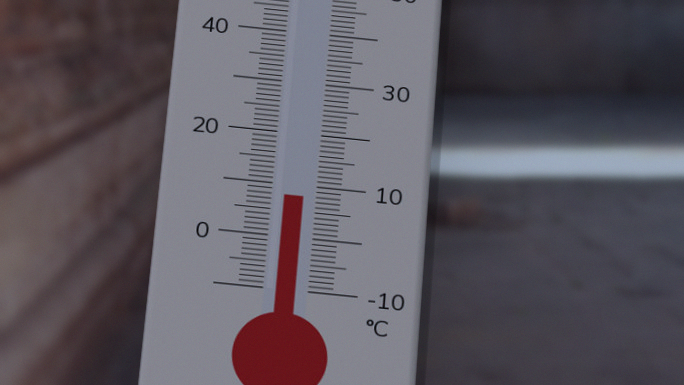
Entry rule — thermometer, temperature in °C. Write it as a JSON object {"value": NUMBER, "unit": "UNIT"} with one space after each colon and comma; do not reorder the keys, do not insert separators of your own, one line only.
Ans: {"value": 8, "unit": "°C"}
